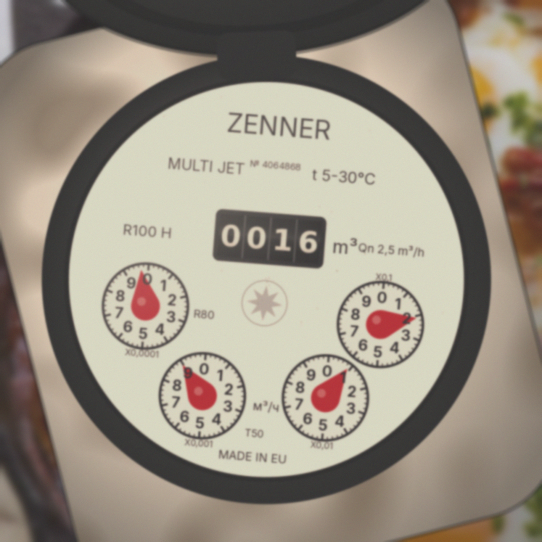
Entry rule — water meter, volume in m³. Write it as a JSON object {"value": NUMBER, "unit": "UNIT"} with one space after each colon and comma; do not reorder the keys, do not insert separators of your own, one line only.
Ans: {"value": 16.2089, "unit": "m³"}
